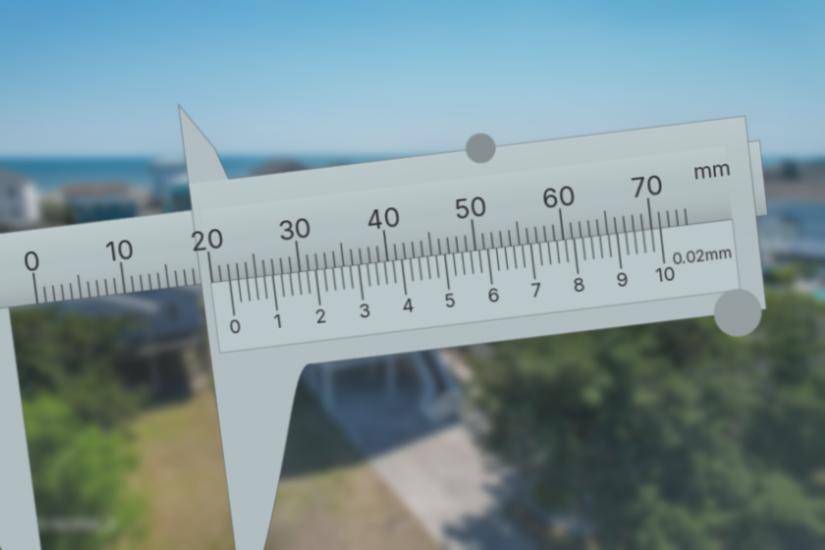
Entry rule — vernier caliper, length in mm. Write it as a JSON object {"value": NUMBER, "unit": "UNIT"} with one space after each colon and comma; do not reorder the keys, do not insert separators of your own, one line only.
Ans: {"value": 22.0, "unit": "mm"}
